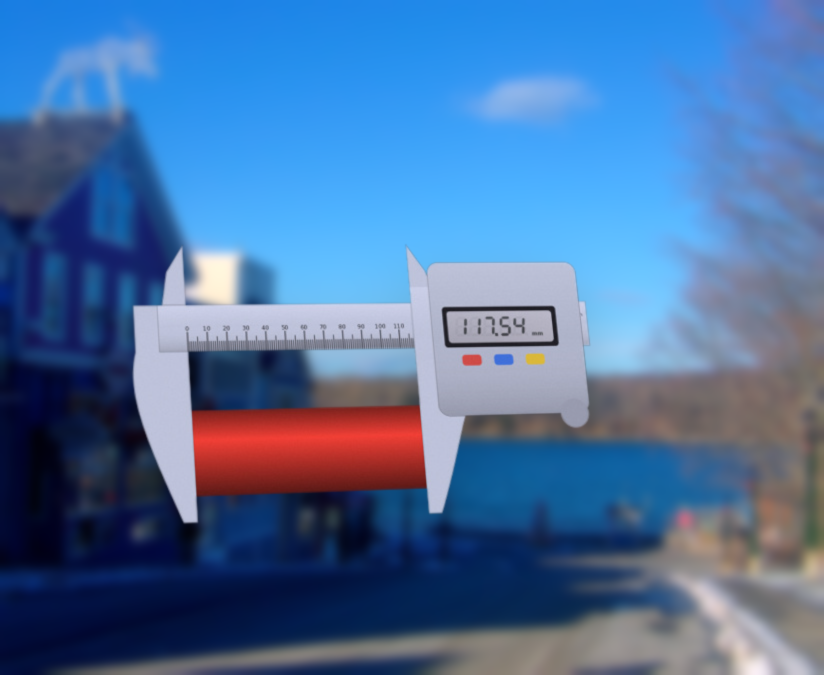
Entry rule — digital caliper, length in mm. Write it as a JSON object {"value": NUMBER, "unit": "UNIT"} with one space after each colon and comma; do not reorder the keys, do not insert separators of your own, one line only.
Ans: {"value": 117.54, "unit": "mm"}
